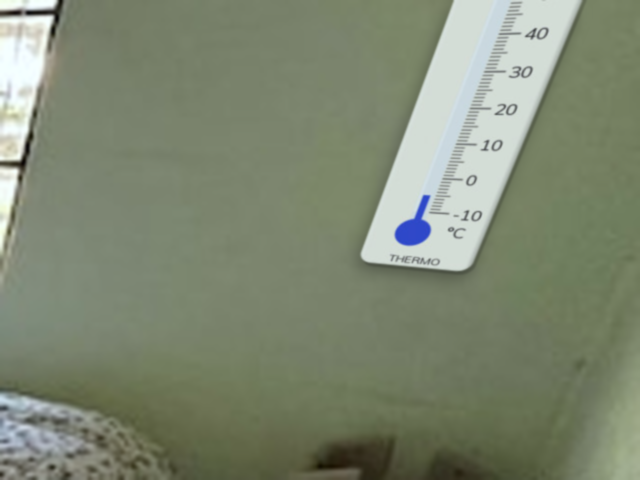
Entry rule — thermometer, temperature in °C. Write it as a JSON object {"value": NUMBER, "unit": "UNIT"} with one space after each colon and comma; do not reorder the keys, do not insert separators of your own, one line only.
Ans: {"value": -5, "unit": "°C"}
